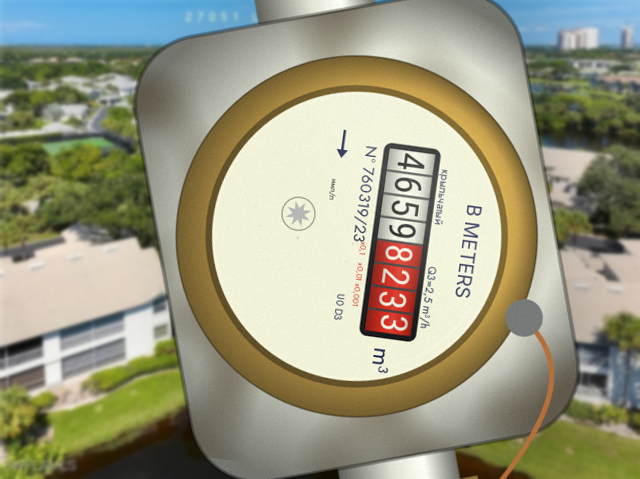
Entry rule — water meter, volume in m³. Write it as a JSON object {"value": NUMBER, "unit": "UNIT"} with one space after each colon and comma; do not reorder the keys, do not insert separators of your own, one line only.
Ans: {"value": 4659.8233, "unit": "m³"}
